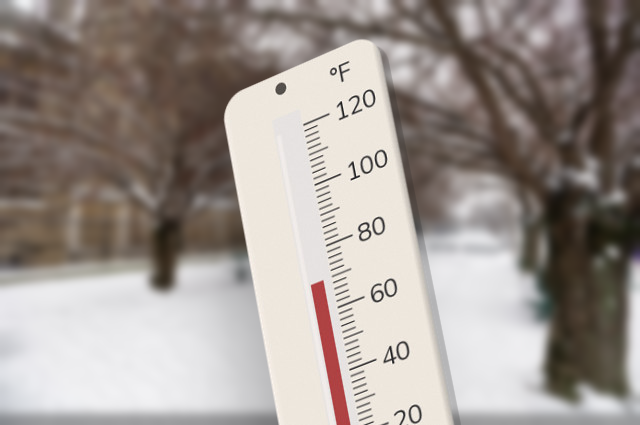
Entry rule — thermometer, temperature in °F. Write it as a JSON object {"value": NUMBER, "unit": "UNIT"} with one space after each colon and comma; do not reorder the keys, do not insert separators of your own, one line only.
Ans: {"value": 70, "unit": "°F"}
